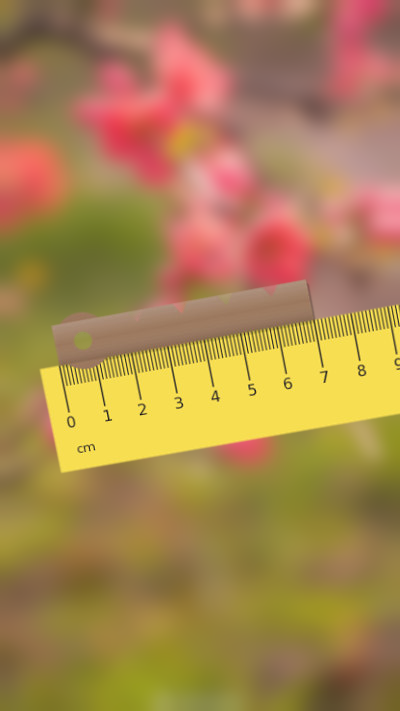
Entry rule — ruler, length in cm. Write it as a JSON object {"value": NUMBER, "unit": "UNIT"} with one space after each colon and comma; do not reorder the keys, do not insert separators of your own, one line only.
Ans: {"value": 7, "unit": "cm"}
